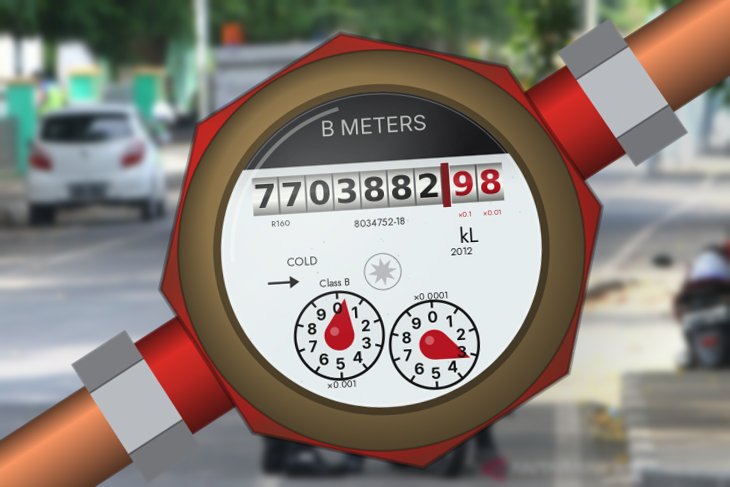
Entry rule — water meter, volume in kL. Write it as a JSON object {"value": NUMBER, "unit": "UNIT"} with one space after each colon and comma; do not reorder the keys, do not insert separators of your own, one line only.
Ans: {"value": 7703882.9803, "unit": "kL"}
